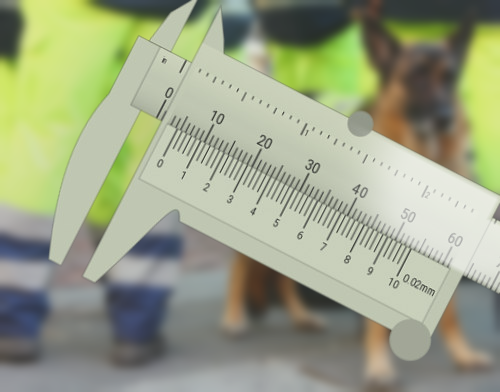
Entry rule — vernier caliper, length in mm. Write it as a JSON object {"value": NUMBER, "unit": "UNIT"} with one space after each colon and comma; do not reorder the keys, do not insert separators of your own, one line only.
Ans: {"value": 4.4, "unit": "mm"}
